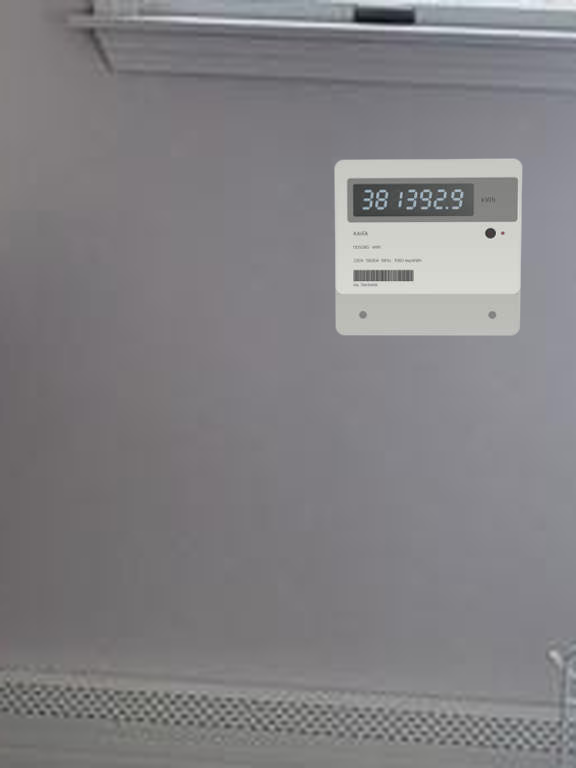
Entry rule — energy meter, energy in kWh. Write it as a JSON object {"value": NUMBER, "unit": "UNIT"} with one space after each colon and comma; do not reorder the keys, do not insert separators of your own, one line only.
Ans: {"value": 381392.9, "unit": "kWh"}
